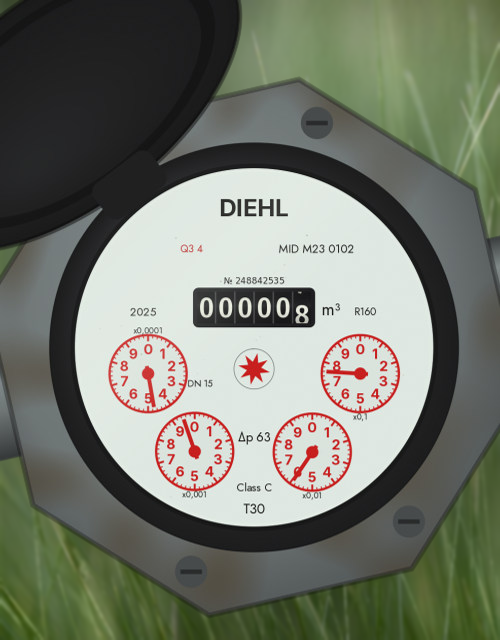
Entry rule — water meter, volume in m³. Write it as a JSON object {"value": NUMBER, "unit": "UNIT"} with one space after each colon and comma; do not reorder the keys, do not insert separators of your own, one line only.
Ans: {"value": 7.7594, "unit": "m³"}
